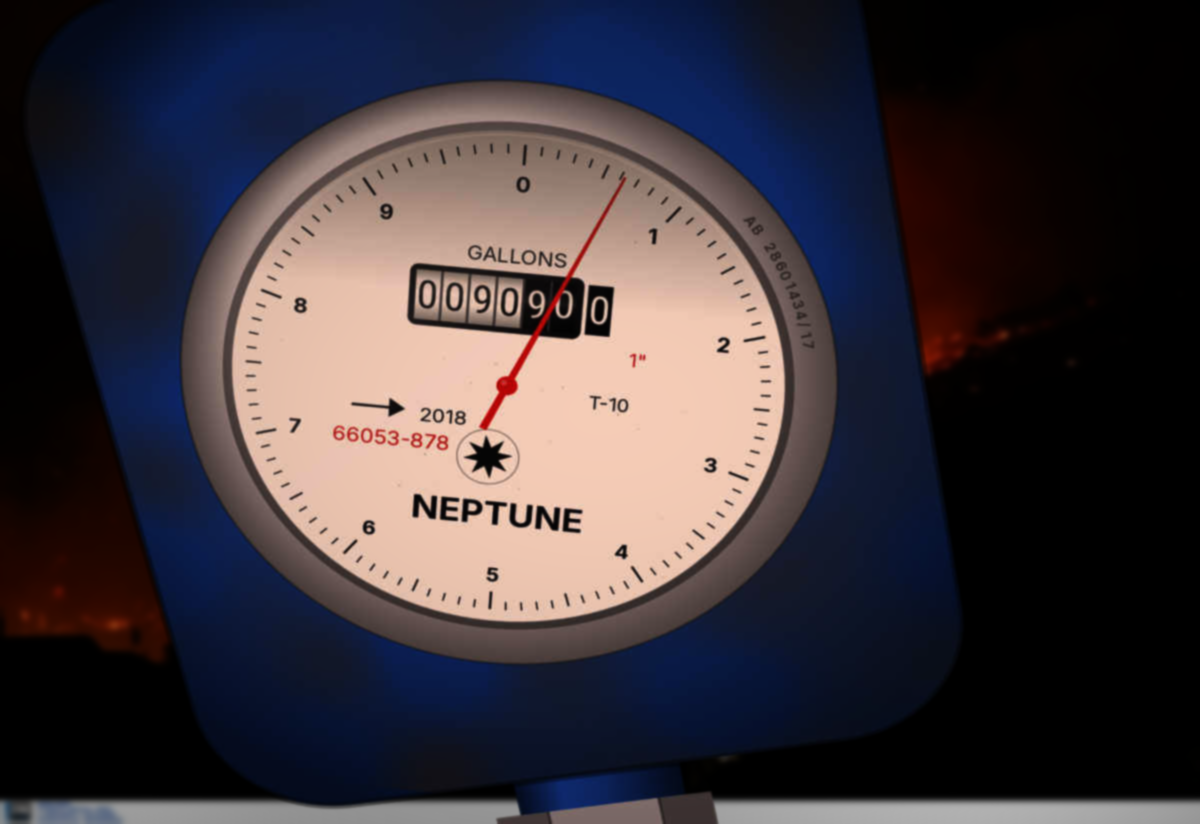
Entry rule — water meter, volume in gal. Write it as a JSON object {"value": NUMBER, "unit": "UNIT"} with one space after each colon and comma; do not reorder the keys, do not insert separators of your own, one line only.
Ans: {"value": 90900.6, "unit": "gal"}
